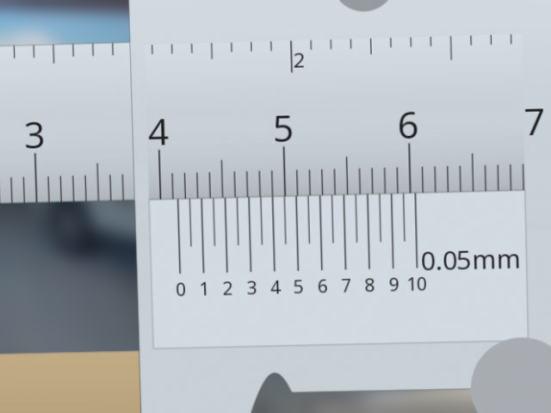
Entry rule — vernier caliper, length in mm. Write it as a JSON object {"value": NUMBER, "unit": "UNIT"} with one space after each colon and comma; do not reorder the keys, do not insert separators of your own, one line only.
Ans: {"value": 41.4, "unit": "mm"}
